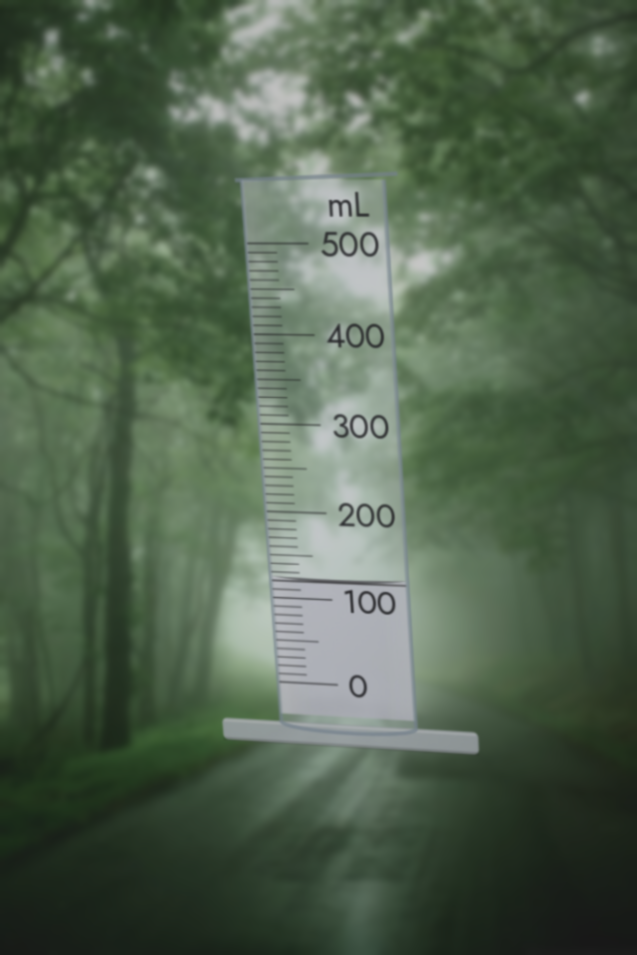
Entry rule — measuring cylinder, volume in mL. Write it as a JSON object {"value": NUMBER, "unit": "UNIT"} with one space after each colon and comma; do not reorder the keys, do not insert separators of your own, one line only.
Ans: {"value": 120, "unit": "mL"}
